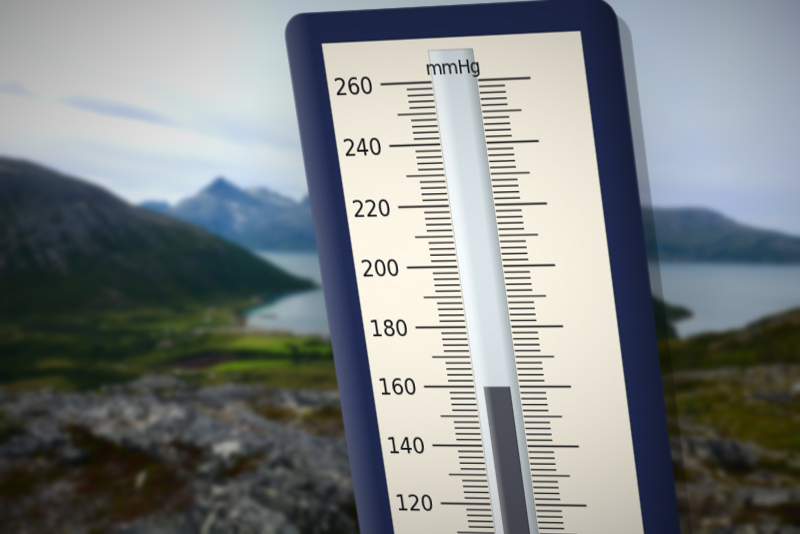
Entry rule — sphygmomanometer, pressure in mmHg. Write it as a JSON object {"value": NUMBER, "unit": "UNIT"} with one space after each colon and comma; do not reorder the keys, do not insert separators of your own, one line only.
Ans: {"value": 160, "unit": "mmHg"}
